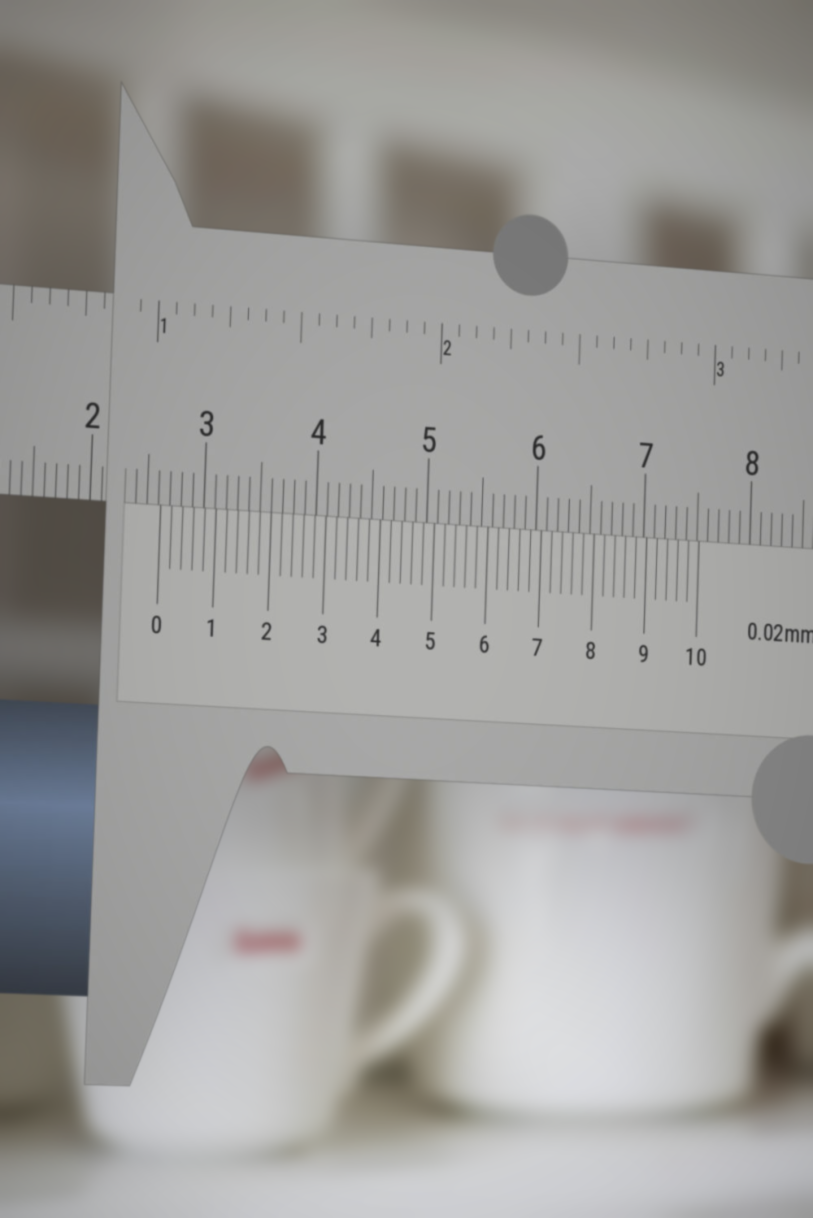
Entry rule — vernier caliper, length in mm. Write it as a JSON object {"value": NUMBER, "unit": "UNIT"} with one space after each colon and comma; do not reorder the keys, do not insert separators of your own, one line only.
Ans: {"value": 26.2, "unit": "mm"}
